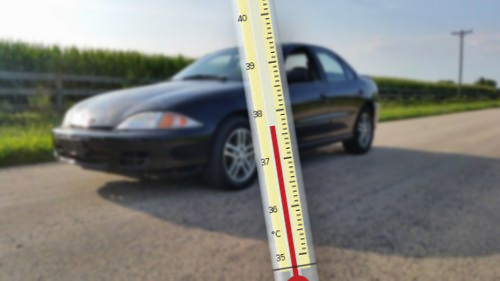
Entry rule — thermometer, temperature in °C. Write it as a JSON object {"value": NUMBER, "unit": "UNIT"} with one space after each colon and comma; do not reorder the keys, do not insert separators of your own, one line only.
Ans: {"value": 37.7, "unit": "°C"}
